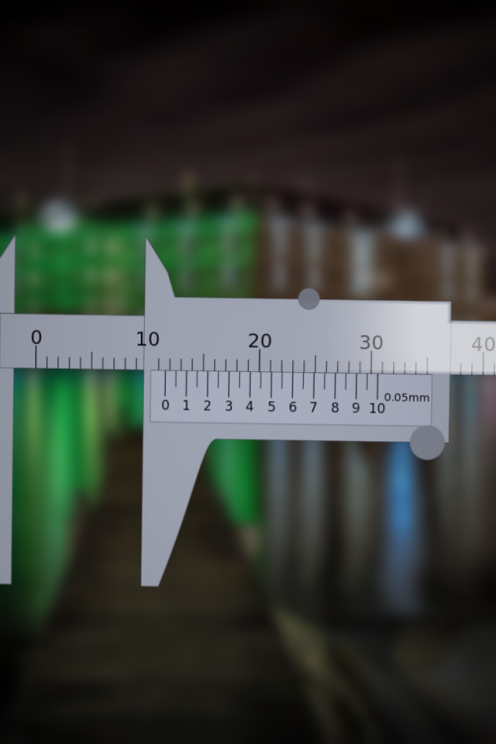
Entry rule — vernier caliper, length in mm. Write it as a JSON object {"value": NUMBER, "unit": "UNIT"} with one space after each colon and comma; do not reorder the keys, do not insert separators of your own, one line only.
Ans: {"value": 11.6, "unit": "mm"}
